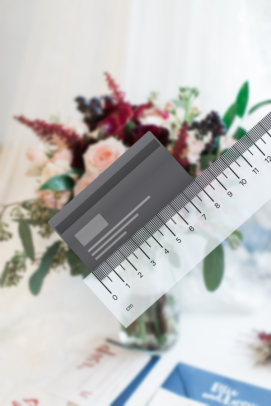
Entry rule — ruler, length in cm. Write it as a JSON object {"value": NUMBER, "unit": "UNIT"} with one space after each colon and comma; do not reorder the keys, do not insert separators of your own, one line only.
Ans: {"value": 8, "unit": "cm"}
